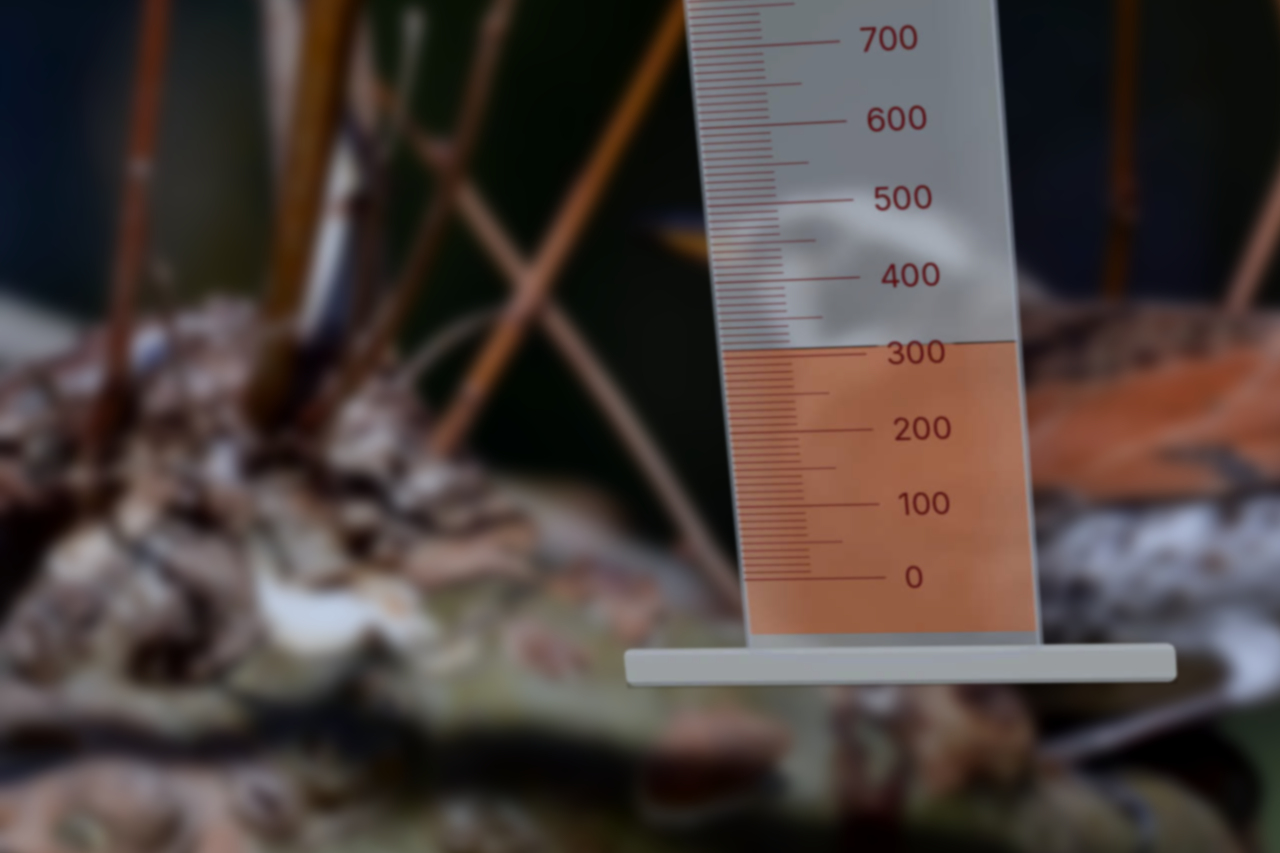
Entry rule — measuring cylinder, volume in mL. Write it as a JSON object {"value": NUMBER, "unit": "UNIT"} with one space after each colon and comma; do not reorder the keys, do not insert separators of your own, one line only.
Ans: {"value": 310, "unit": "mL"}
